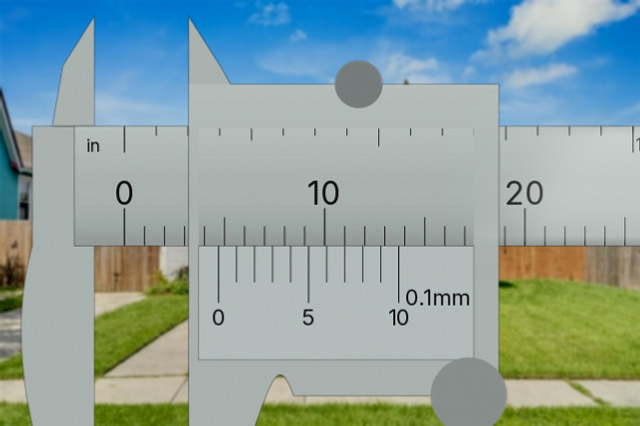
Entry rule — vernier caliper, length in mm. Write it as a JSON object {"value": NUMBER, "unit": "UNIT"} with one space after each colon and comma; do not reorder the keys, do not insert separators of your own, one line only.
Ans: {"value": 4.7, "unit": "mm"}
